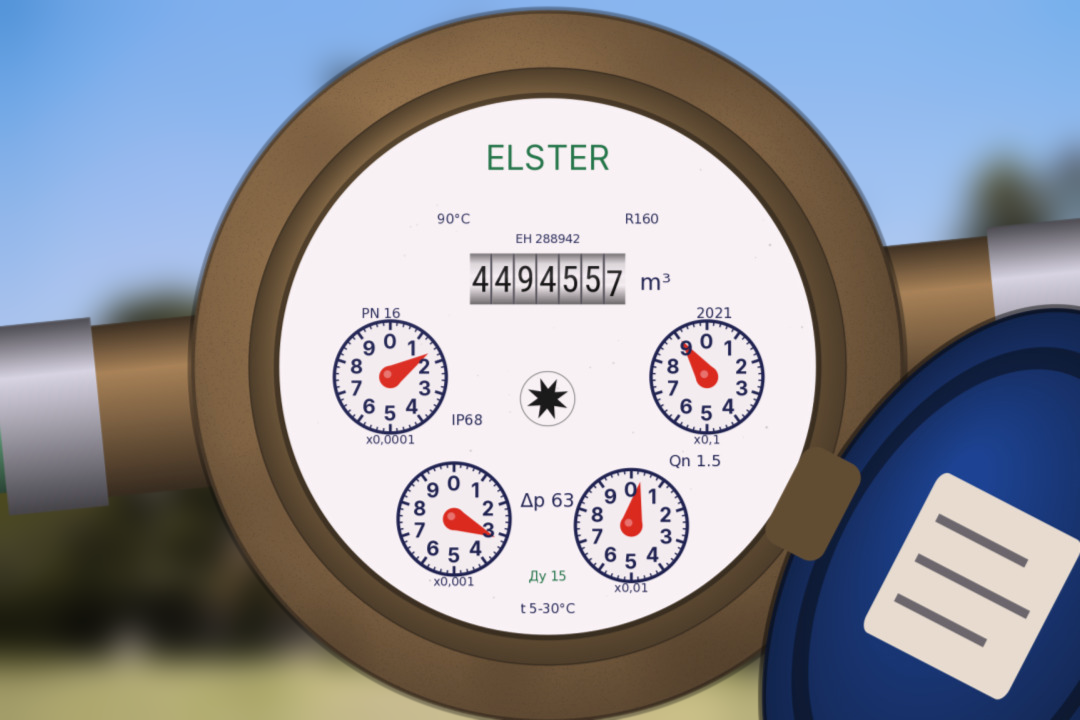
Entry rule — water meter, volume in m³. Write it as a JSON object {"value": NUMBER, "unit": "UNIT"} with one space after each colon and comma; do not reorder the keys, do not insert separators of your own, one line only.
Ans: {"value": 4494556.9031, "unit": "m³"}
